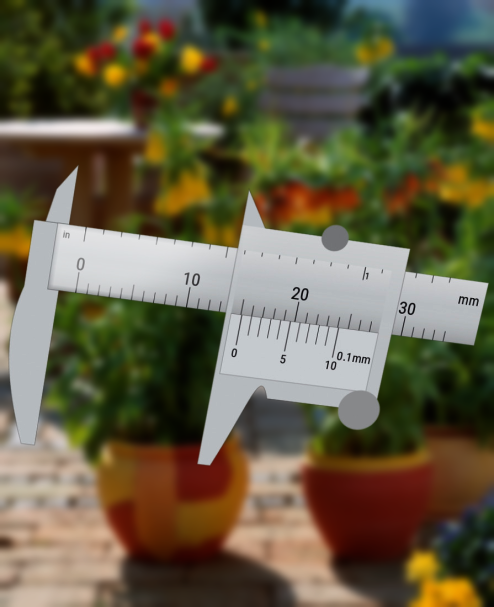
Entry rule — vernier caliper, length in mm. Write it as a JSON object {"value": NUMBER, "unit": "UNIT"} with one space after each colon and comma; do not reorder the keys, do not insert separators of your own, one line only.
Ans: {"value": 15.1, "unit": "mm"}
